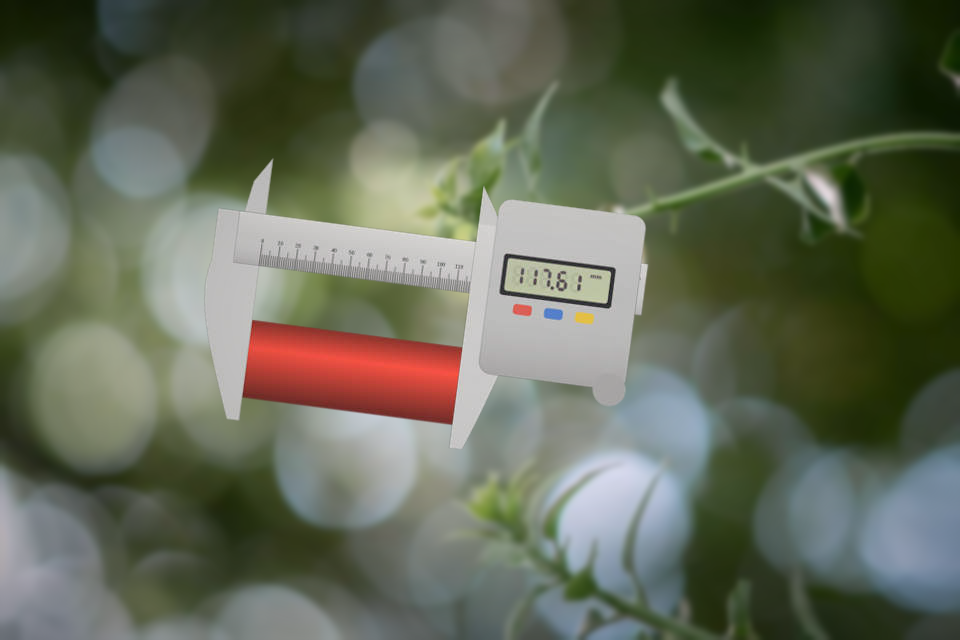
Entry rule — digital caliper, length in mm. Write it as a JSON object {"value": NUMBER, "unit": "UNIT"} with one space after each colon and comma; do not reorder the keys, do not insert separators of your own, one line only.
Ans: {"value": 117.61, "unit": "mm"}
